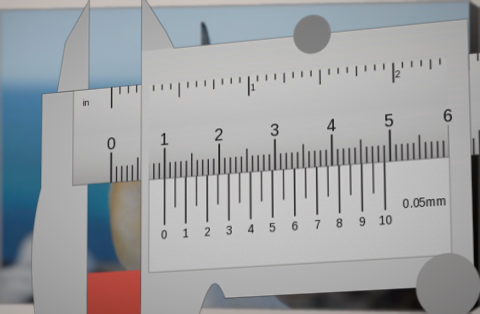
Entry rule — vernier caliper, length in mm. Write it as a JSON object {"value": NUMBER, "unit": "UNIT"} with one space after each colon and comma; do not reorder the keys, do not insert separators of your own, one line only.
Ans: {"value": 10.0, "unit": "mm"}
